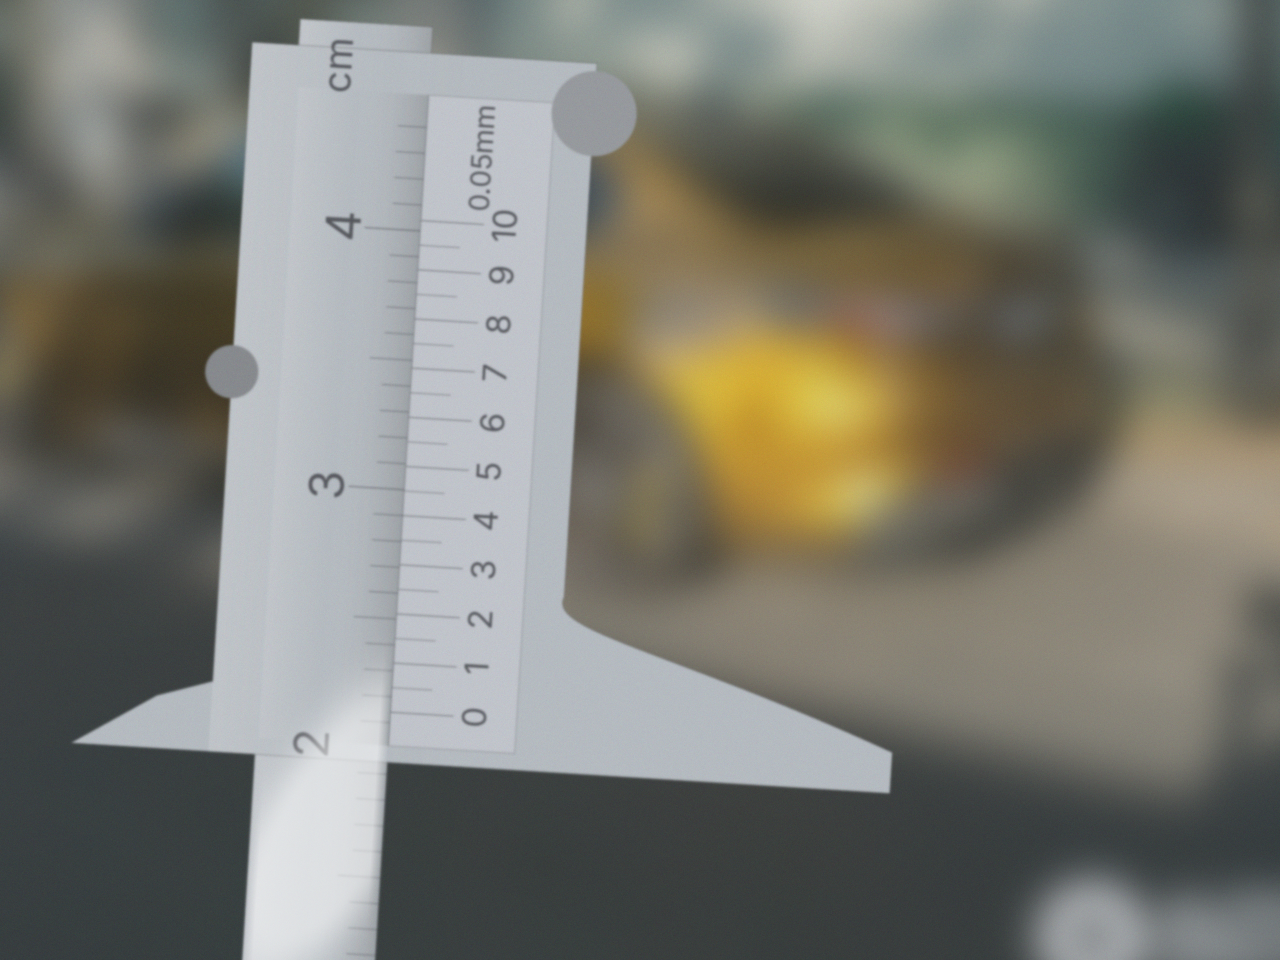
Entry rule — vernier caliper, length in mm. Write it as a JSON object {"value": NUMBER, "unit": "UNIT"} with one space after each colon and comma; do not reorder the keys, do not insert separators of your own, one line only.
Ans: {"value": 21.4, "unit": "mm"}
